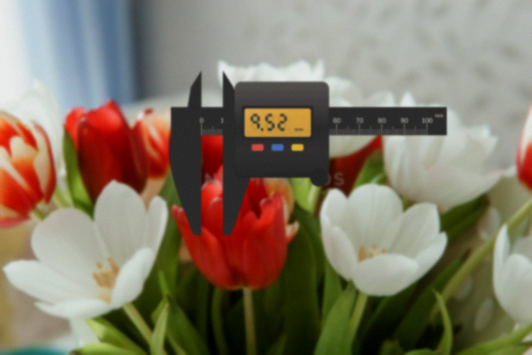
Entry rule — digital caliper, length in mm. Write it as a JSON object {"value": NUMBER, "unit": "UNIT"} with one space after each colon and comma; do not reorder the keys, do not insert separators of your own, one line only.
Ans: {"value": 9.52, "unit": "mm"}
